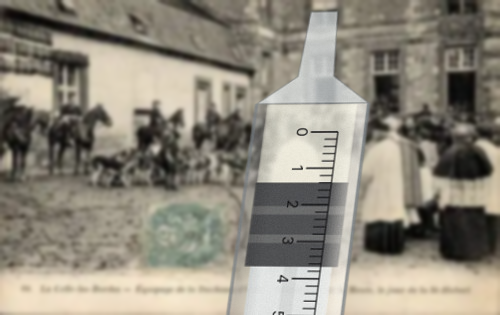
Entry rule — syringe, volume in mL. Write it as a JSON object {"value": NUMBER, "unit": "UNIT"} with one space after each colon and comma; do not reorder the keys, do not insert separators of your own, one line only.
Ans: {"value": 1.4, "unit": "mL"}
